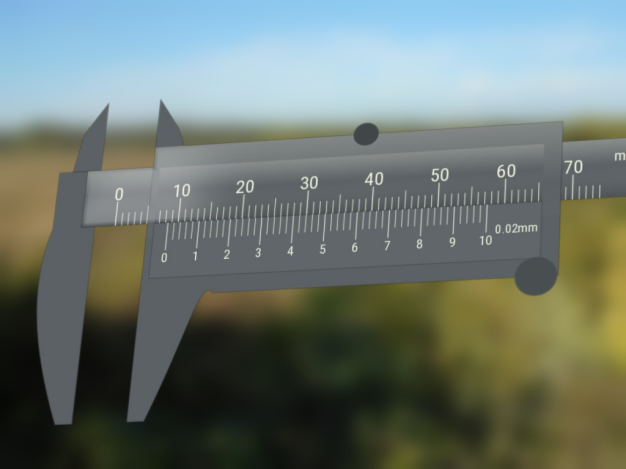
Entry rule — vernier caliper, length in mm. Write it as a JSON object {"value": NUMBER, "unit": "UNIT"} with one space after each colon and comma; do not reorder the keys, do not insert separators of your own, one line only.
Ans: {"value": 8.4, "unit": "mm"}
